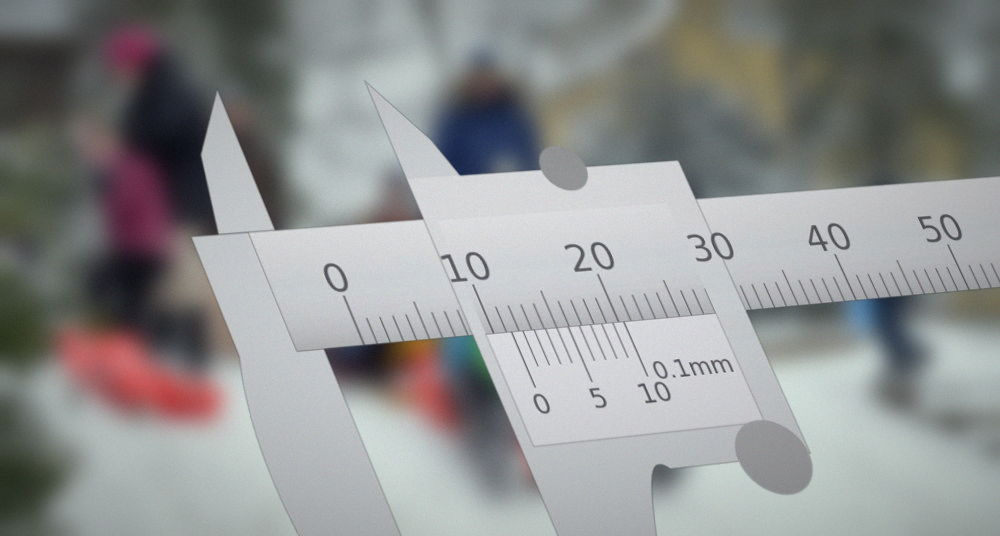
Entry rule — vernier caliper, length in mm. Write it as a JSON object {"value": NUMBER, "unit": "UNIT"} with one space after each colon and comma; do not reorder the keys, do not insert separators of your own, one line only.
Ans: {"value": 11.4, "unit": "mm"}
